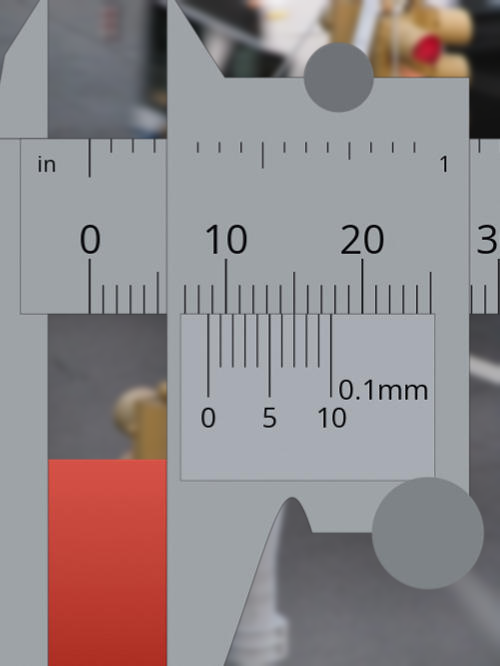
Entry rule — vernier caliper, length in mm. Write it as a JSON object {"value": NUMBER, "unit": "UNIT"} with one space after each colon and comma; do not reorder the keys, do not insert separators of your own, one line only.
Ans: {"value": 8.7, "unit": "mm"}
